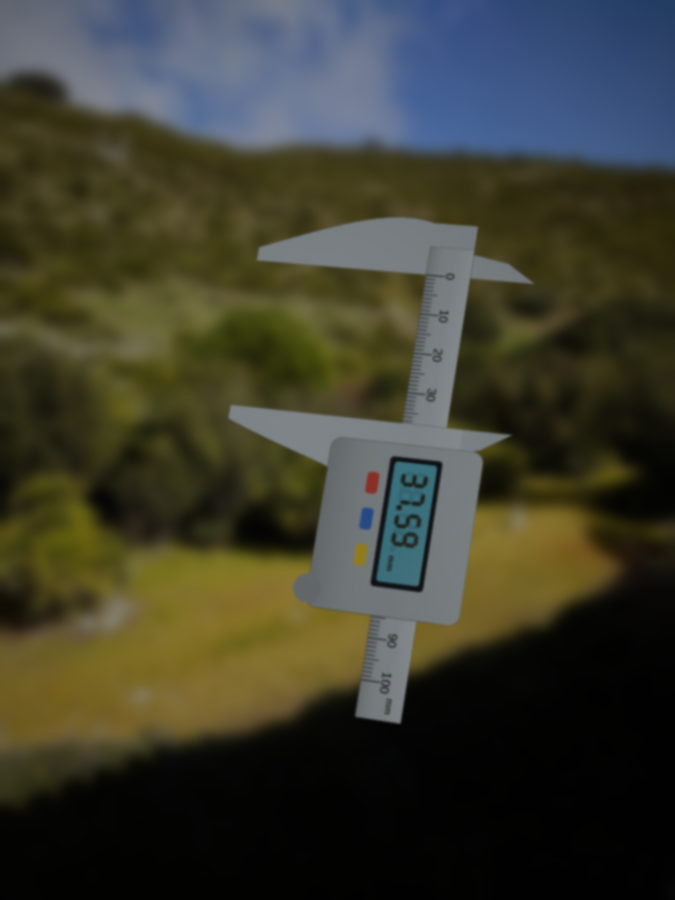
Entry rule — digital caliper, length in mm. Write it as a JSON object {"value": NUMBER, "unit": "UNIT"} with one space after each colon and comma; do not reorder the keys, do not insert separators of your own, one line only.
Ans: {"value": 37.59, "unit": "mm"}
